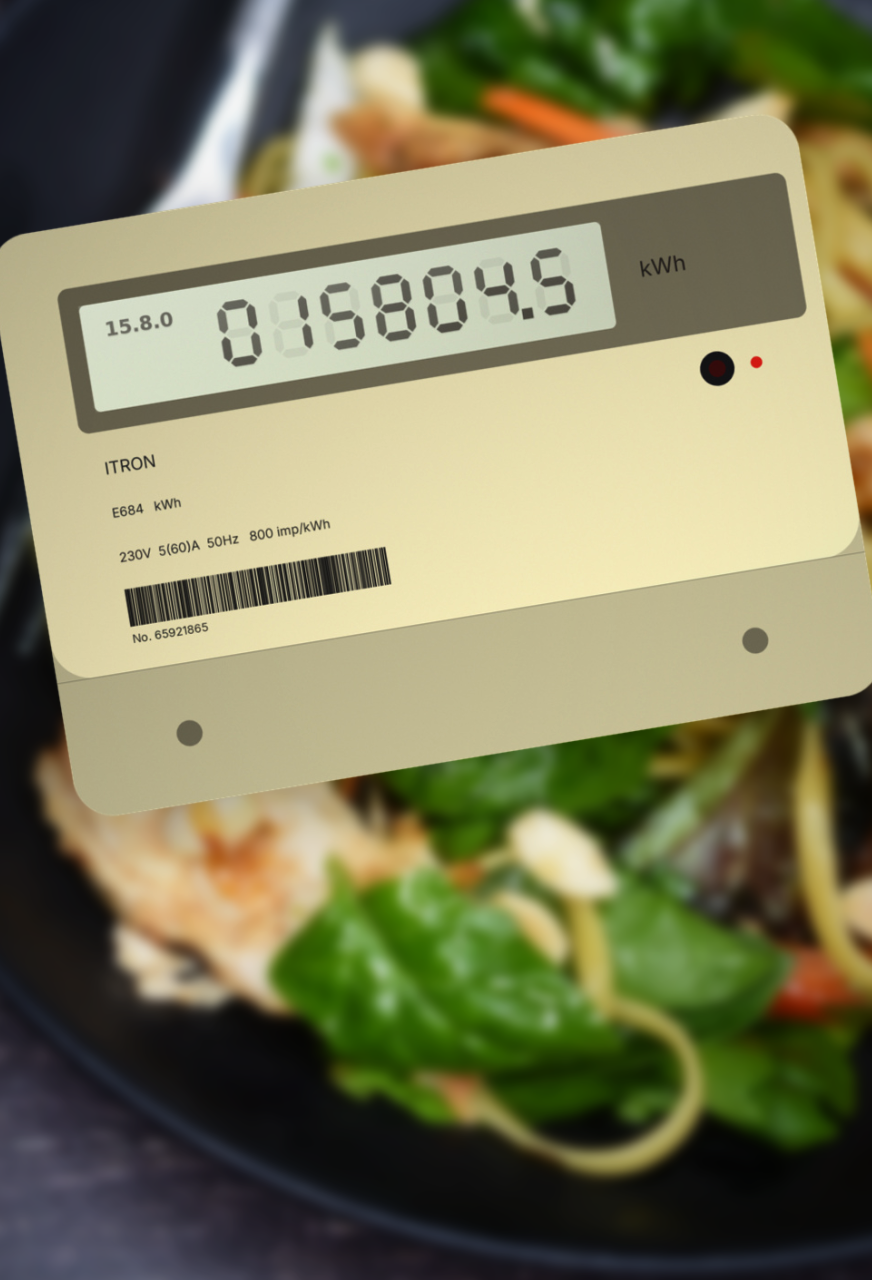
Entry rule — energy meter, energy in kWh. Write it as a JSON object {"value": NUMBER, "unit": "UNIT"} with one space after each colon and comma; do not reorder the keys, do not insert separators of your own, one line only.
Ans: {"value": 15804.5, "unit": "kWh"}
